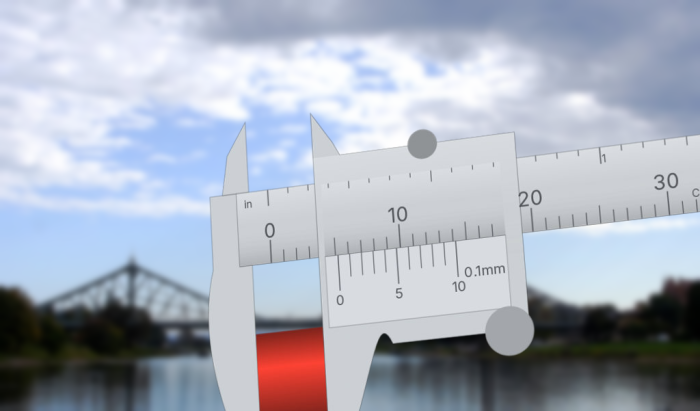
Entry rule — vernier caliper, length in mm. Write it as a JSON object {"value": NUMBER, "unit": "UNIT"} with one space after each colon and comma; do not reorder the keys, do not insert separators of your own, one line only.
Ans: {"value": 5.2, "unit": "mm"}
